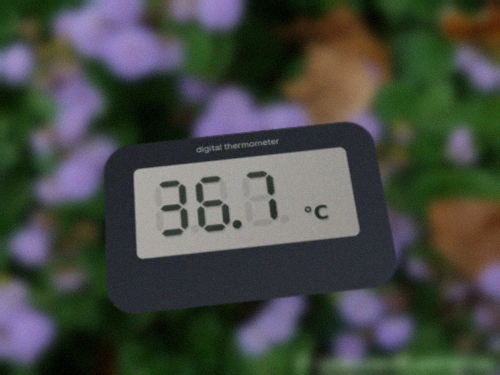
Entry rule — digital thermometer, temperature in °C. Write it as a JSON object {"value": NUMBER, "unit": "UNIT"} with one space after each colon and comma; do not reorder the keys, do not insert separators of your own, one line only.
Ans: {"value": 36.7, "unit": "°C"}
